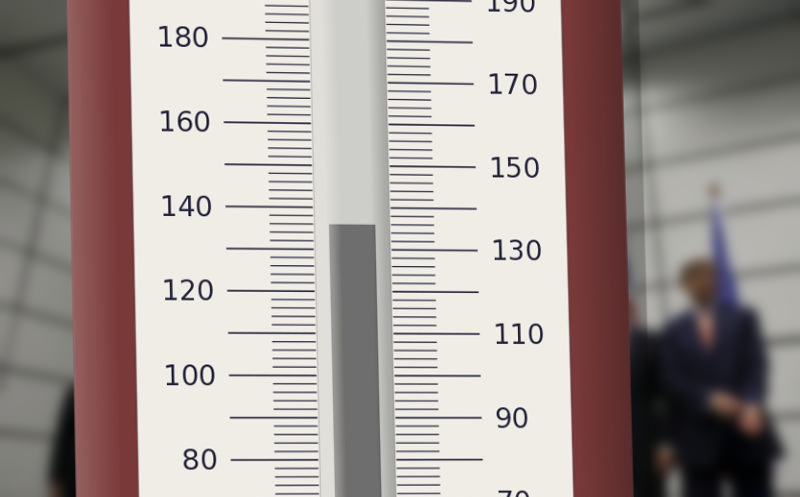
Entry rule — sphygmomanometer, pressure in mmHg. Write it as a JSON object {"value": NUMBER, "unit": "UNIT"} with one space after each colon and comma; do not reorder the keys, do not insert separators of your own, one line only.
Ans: {"value": 136, "unit": "mmHg"}
